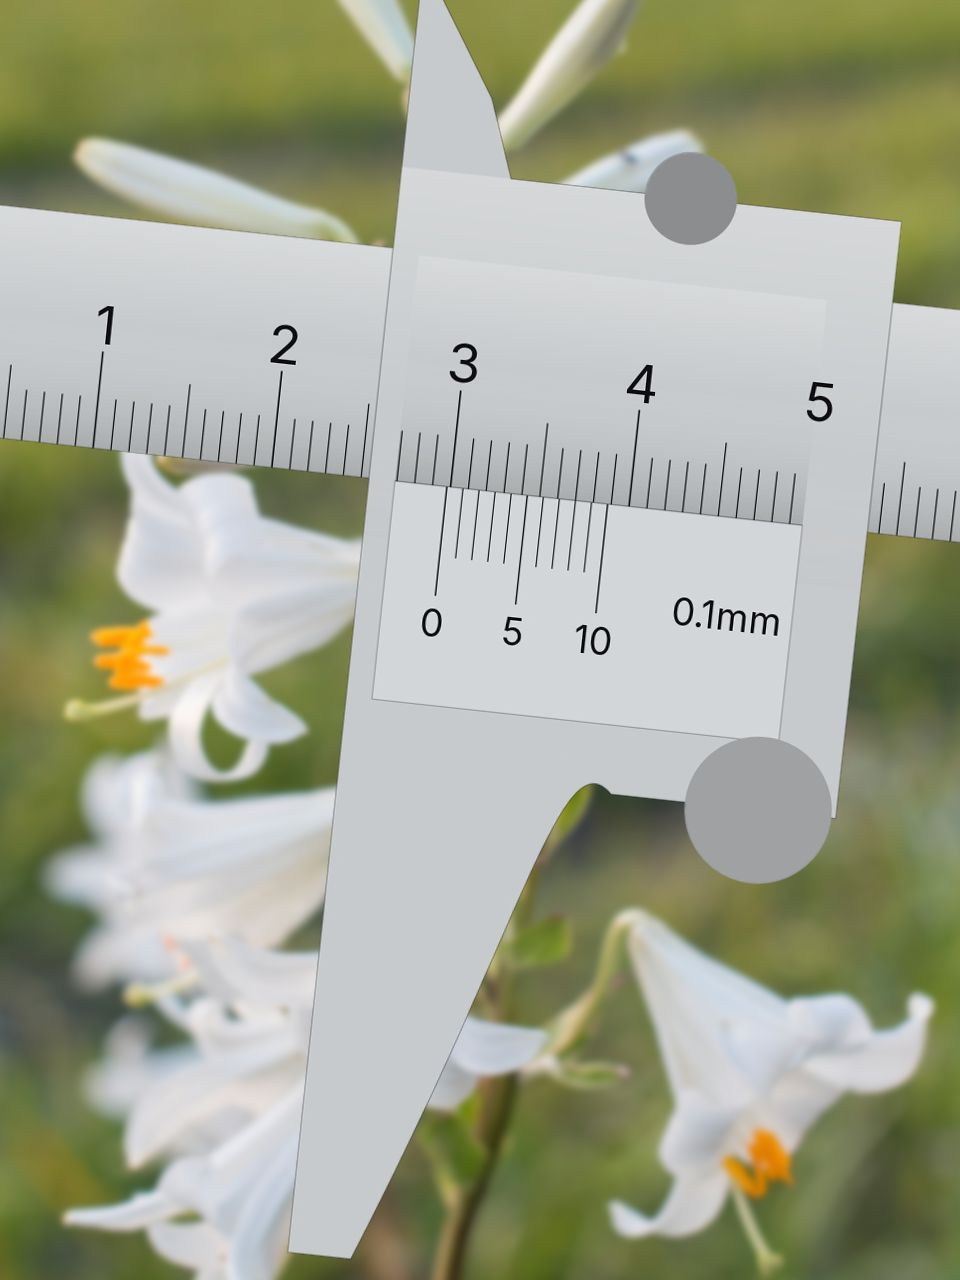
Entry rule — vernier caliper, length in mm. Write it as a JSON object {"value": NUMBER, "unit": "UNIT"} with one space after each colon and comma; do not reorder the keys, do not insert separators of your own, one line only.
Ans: {"value": 29.8, "unit": "mm"}
